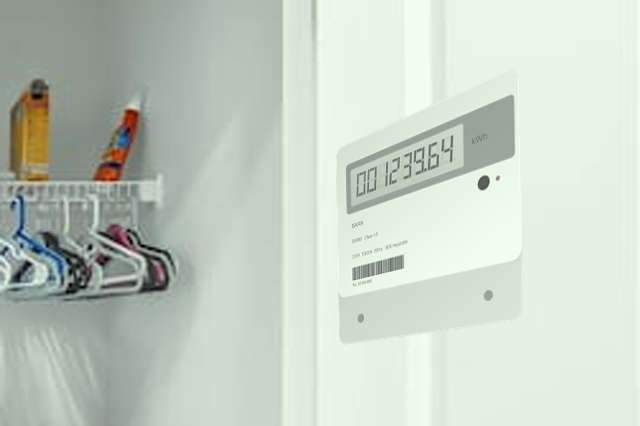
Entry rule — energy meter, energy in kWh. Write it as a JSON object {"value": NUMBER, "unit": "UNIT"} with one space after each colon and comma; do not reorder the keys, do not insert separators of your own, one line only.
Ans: {"value": 1239.64, "unit": "kWh"}
